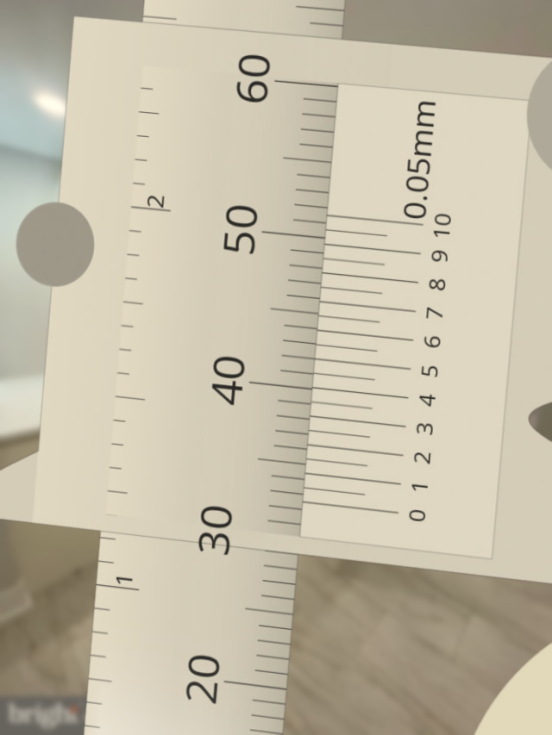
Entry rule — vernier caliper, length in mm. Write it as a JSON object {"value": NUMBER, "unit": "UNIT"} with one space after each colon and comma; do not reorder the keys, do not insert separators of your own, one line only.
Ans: {"value": 32.5, "unit": "mm"}
